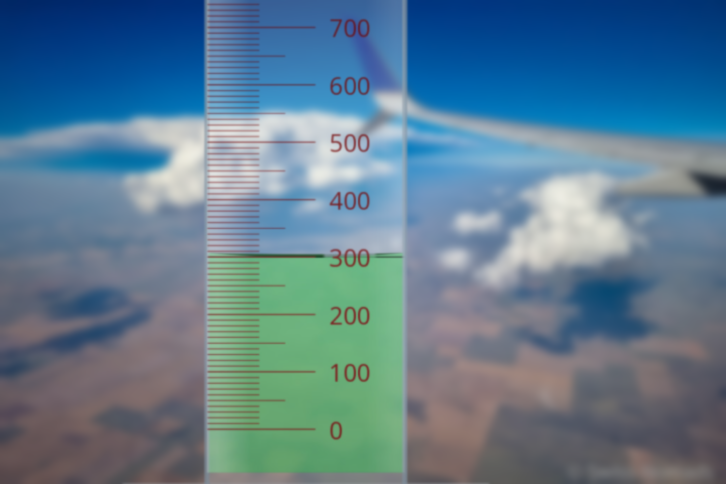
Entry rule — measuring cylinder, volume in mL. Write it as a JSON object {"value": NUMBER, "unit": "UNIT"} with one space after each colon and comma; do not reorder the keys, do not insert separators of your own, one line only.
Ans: {"value": 300, "unit": "mL"}
